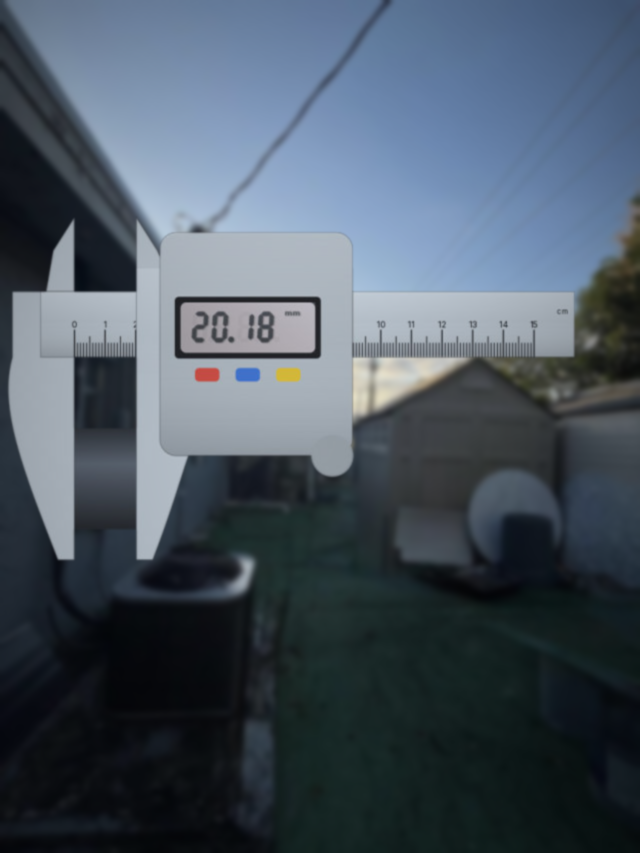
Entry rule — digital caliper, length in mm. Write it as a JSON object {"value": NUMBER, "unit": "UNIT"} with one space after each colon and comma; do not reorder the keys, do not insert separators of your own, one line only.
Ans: {"value": 20.18, "unit": "mm"}
